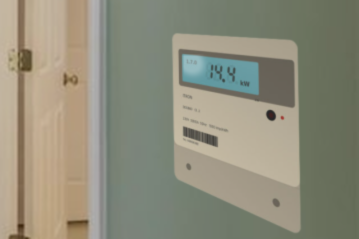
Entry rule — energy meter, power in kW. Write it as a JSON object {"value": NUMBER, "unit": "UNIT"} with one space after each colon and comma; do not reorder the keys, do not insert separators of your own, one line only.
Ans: {"value": 14.4, "unit": "kW"}
